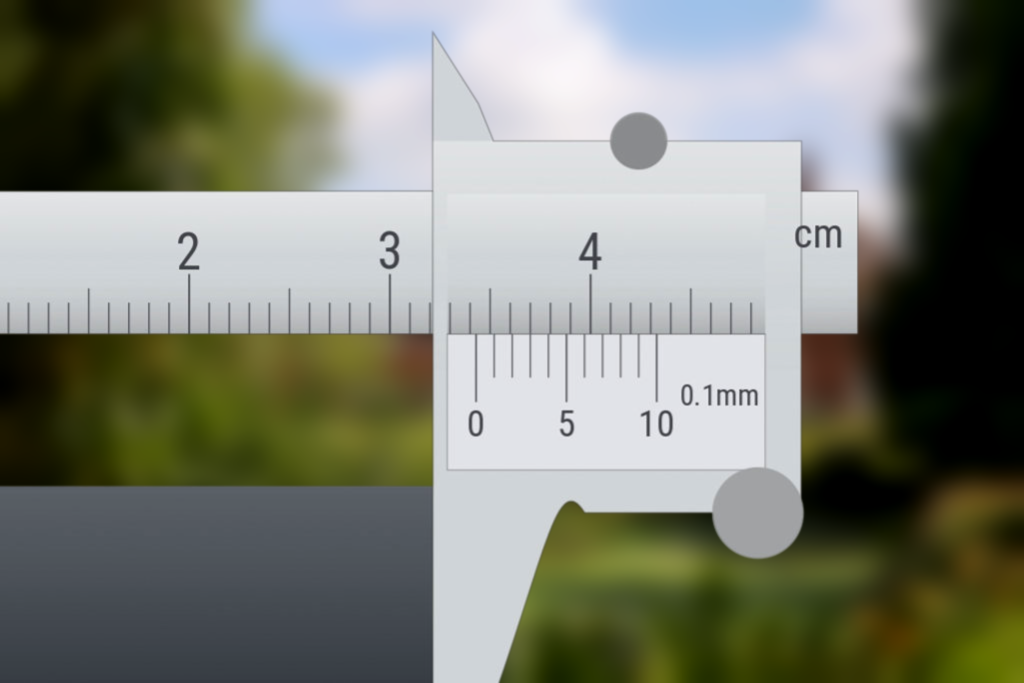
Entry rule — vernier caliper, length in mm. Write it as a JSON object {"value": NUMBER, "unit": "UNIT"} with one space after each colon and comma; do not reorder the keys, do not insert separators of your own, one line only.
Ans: {"value": 34.3, "unit": "mm"}
